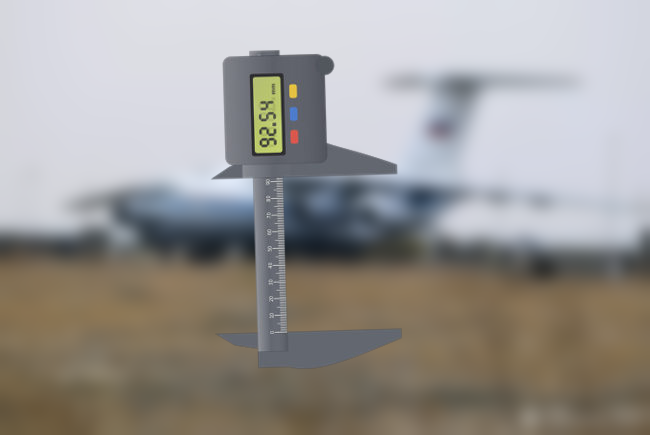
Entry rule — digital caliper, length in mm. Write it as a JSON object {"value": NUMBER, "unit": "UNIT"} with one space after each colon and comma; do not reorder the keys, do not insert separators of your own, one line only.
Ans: {"value": 92.54, "unit": "mm"}
